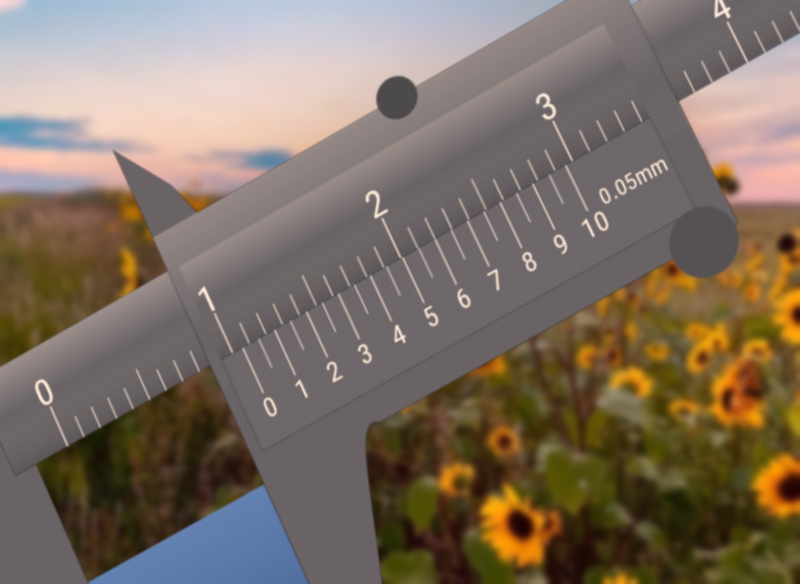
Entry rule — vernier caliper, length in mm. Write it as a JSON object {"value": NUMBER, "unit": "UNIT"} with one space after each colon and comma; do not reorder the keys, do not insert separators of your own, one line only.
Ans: {"value": 10.6, "unit": "mm"}
